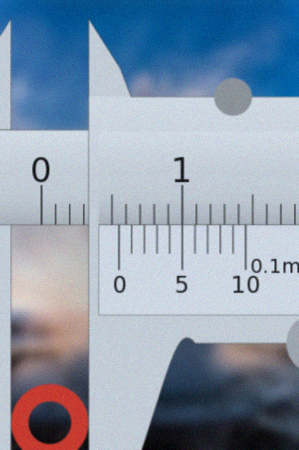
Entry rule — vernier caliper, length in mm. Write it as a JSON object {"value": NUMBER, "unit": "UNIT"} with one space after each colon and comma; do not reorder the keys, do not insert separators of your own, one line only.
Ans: {"value": 5.5, "unit": "mm"}
